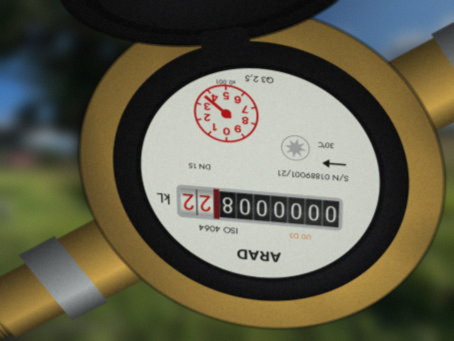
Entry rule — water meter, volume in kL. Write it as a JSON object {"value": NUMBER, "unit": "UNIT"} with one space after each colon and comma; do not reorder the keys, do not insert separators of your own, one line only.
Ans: {"value": 8.223, "unit": "kL"}
